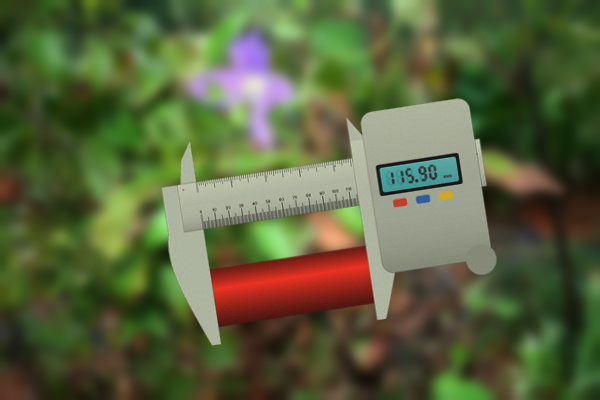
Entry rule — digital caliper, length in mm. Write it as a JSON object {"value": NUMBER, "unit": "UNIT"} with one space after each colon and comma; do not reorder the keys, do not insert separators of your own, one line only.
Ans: {"value": 115.90, "unit": "mm"}
